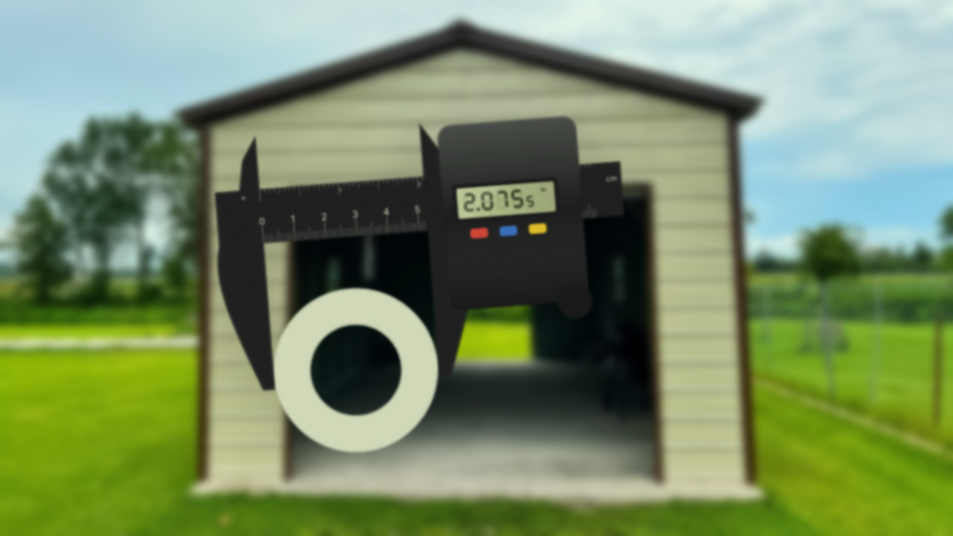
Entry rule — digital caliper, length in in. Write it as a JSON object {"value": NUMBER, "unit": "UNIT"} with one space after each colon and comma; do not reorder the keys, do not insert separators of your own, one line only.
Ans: {"value": 2.0755, "unit": "in"}
